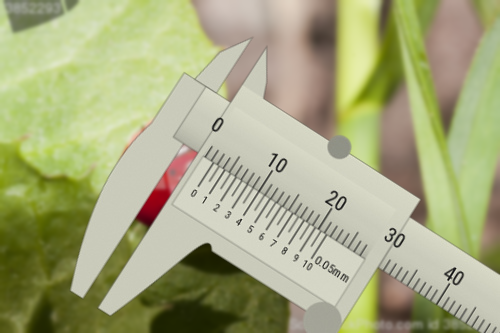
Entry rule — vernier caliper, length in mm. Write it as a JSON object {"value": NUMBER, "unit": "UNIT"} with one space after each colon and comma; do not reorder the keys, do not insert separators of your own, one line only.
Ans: {"value": 2.4, "unit": "mm"}
